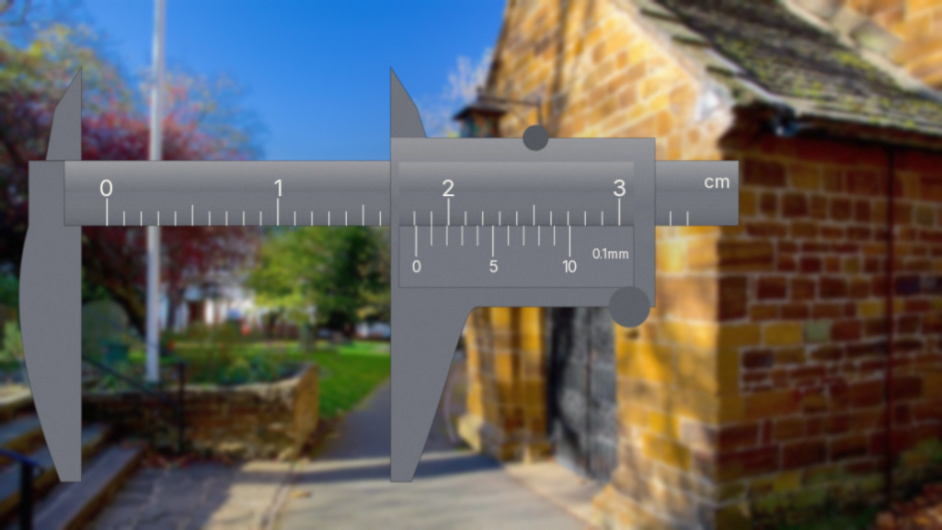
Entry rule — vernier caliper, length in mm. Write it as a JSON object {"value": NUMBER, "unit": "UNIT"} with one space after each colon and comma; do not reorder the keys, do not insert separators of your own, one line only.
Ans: {"value": 18.1, "unit": "mm"}
